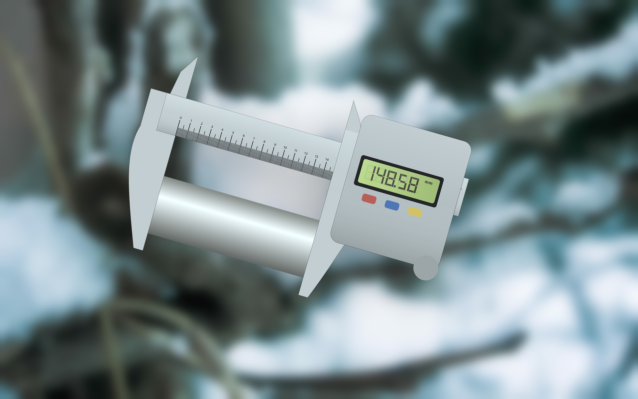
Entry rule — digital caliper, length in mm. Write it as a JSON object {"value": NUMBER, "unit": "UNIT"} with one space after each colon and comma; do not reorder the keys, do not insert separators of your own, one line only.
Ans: {"value": 148.58, "unit": "mm"}
